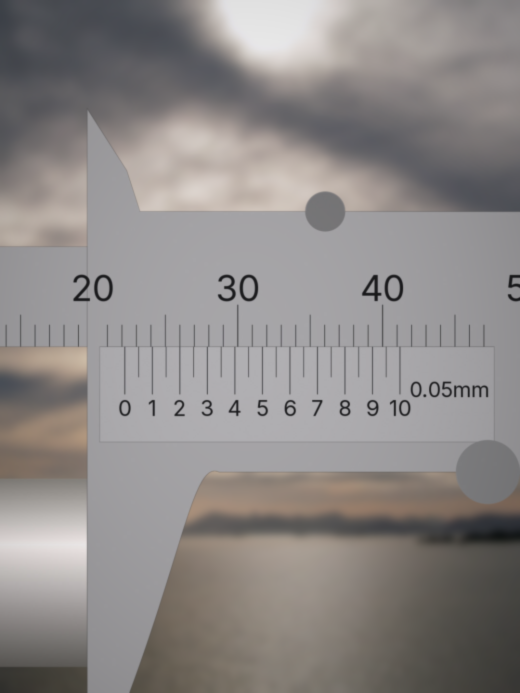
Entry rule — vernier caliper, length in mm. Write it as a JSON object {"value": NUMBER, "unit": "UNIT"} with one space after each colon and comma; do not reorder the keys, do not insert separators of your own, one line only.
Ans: {"value": 22.2, "unit": "mm"}
